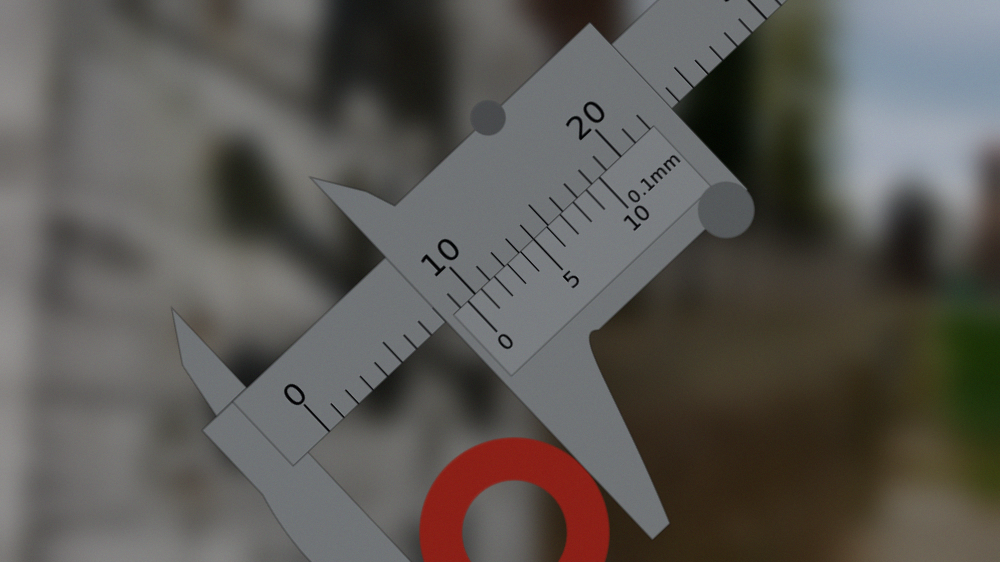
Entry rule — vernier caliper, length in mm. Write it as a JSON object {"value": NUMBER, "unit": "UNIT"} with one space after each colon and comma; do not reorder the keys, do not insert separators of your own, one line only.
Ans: {"value": 9.5, "unit": "mm"}
